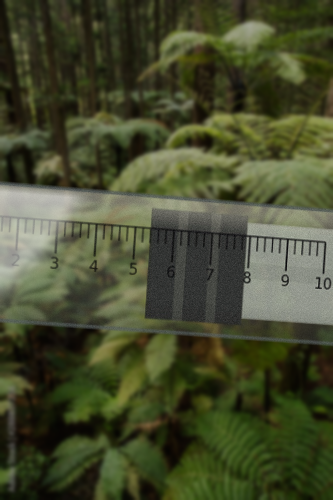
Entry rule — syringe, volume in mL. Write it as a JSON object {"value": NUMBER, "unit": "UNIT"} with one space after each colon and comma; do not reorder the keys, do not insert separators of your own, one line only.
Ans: {"value": 5.4, "unit": "mL"}
